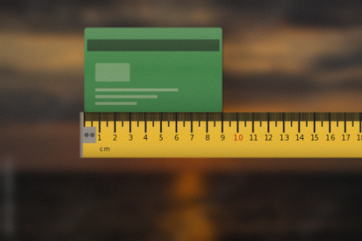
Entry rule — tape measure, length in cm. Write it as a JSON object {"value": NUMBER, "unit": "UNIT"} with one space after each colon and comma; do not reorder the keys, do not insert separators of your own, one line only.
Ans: {"value": 9, "unit": "cm"}
